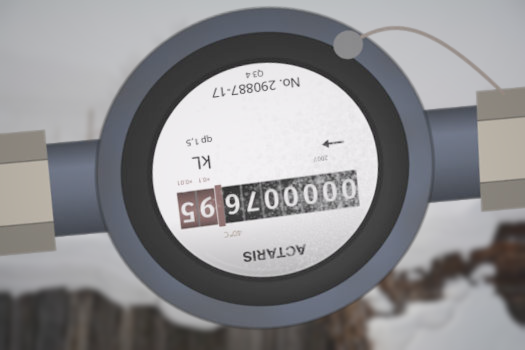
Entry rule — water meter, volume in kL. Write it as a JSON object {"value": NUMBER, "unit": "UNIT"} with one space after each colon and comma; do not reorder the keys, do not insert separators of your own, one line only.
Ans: {"value": 76.95, "unit": "kL"}
